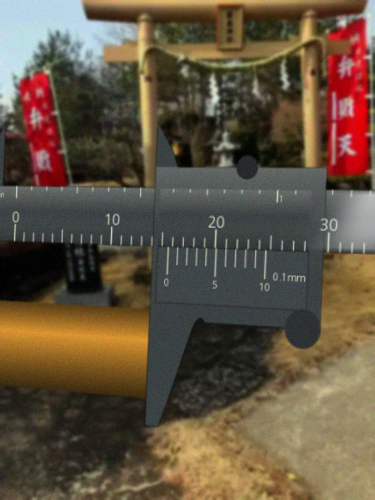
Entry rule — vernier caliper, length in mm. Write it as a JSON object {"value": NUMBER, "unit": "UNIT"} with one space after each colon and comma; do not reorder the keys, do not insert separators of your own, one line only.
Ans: {"value": 15.6, "unit": "mm"}
